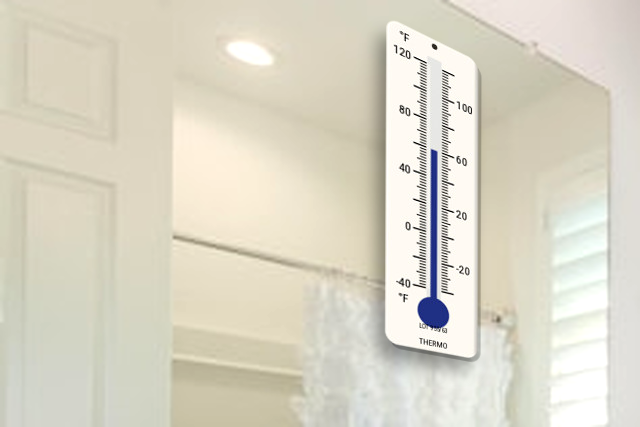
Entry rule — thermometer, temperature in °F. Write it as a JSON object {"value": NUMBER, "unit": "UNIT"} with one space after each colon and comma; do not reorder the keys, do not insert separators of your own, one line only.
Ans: {"value": 60, "unit": "°F"}
